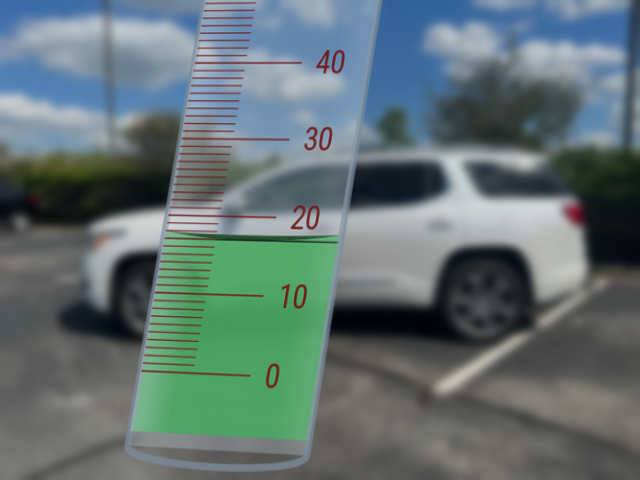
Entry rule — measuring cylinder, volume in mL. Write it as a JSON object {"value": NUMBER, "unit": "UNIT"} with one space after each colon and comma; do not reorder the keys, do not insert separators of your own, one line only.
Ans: {"value": 17, "unit": "mL"}
